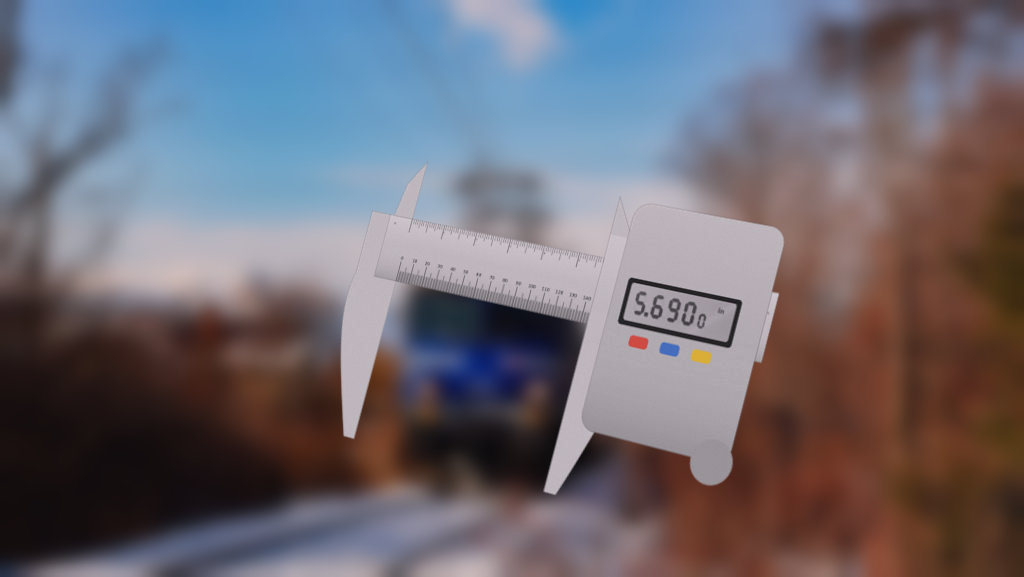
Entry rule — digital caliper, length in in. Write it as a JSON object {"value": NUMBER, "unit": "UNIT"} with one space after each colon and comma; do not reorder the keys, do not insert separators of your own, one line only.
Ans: {"value": 5.6900, "unit": "in"}
